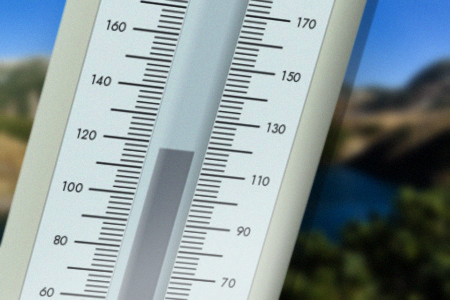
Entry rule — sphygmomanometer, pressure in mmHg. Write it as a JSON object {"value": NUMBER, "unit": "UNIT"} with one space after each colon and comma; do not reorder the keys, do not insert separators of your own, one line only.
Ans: {"value": 118, "unit": "mmHg"}
